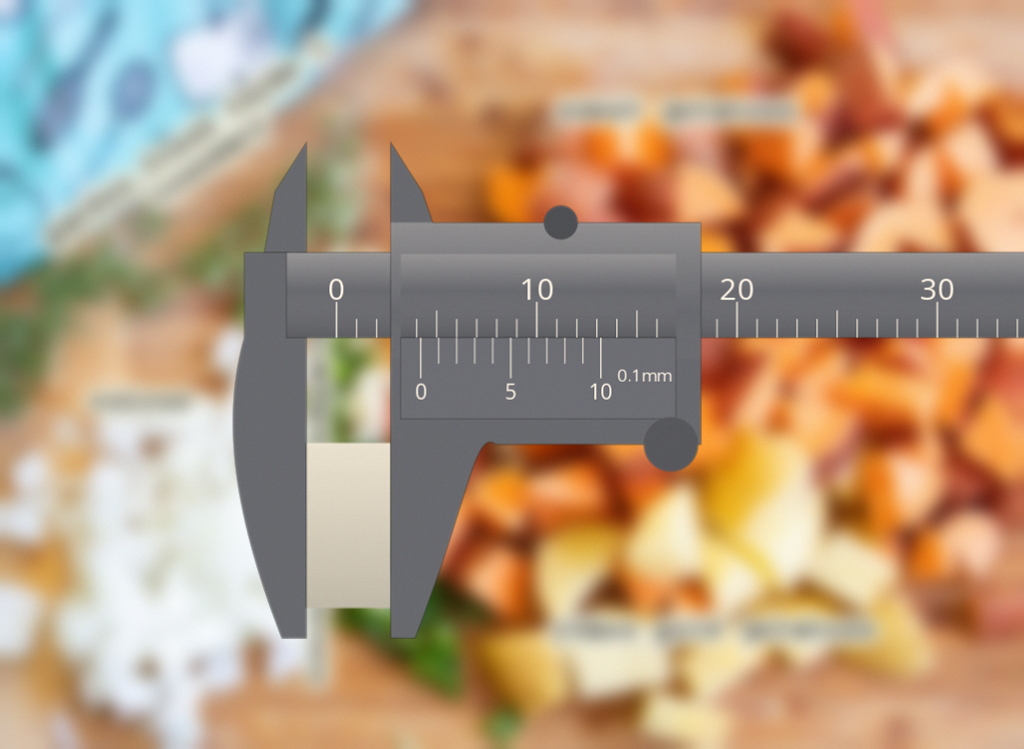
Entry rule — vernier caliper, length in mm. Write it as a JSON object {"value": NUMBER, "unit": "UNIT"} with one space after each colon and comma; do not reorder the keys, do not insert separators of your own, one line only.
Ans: {"value": 4.2, "unit": "mm"}
